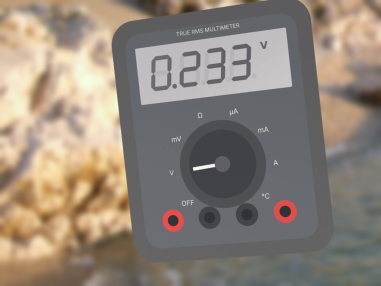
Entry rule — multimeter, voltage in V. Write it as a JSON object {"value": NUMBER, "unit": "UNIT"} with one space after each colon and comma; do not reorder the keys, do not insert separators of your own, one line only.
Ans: {"value": 0.233, "unit": "V"}
